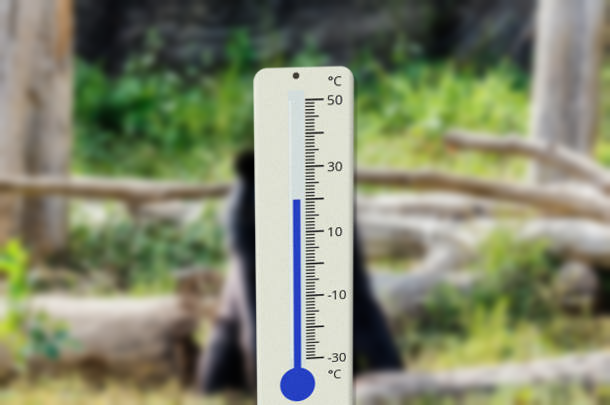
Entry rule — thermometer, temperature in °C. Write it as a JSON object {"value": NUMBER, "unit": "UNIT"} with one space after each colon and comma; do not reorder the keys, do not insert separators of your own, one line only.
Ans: {"value": 20, "unit": "°C"}
